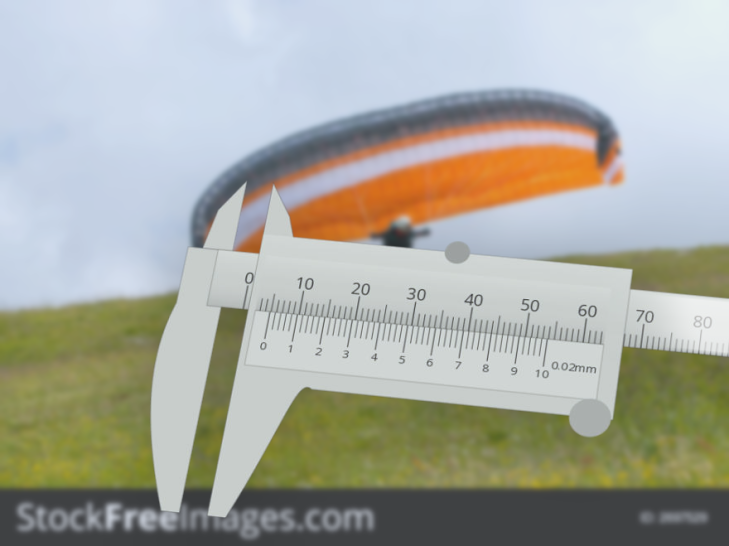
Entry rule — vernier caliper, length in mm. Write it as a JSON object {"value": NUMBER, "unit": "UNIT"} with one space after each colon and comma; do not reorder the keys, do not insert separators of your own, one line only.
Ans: {"value": 4.8, "unit": "mm"}
